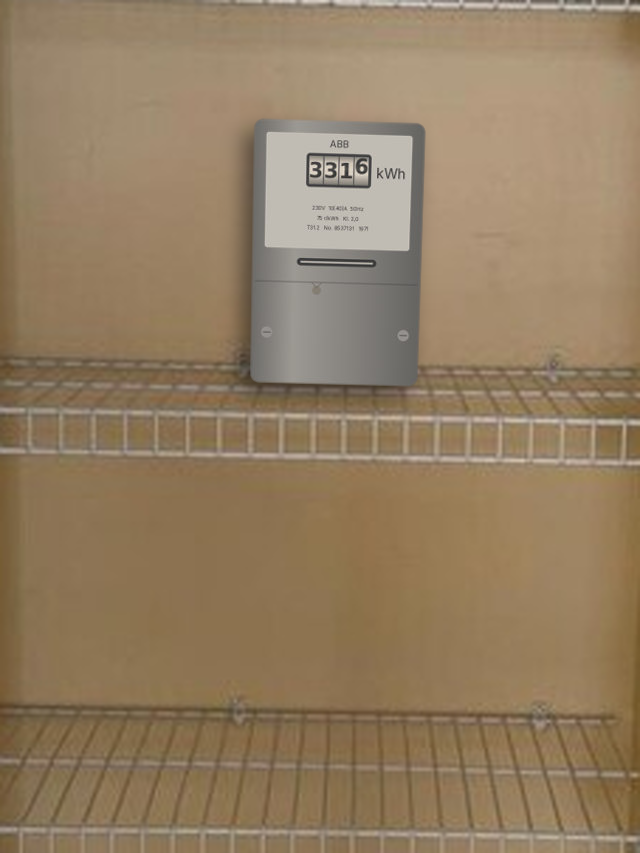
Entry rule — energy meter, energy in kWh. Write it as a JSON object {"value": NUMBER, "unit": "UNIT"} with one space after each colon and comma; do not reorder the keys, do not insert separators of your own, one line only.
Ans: {"value": 3316, "unit": "kWh"}
